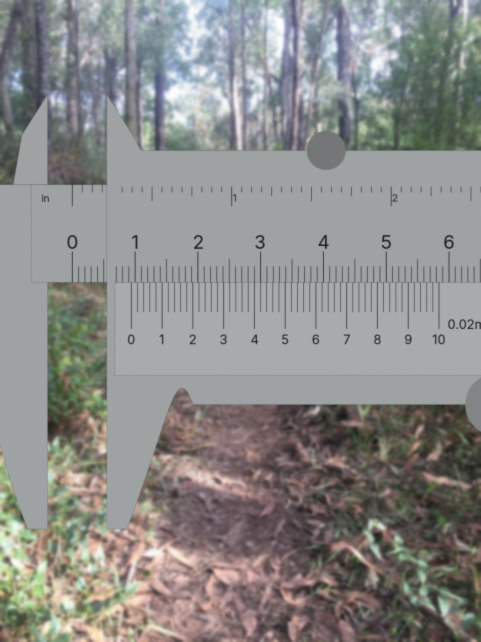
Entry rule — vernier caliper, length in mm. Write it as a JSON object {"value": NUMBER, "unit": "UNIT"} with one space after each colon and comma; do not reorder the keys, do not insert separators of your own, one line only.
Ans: {"value": 9.4, "unit": "mm"}
